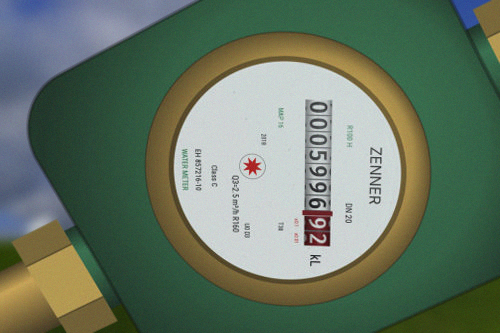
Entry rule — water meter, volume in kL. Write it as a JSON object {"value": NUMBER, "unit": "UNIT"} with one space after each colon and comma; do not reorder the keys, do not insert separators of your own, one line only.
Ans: {"value": 5996.92, "unit": "kL"}
